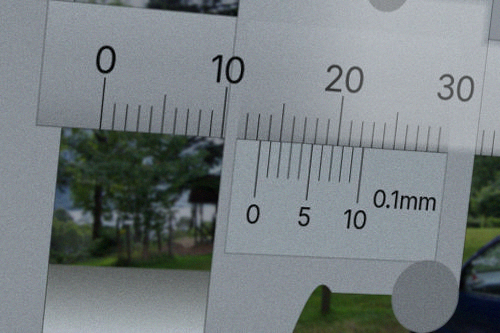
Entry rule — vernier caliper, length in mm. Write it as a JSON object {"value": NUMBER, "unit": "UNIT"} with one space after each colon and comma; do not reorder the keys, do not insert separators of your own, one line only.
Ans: {"value": 13.3, "unit": "mm"}
